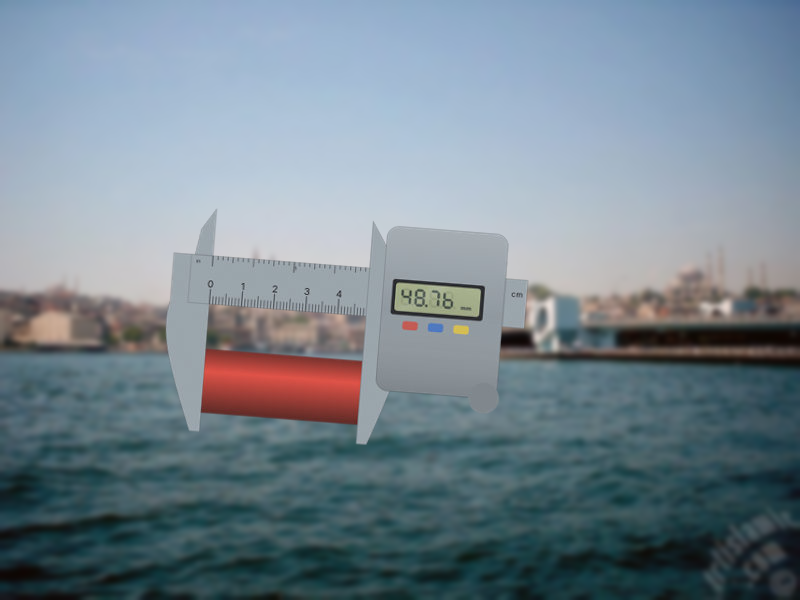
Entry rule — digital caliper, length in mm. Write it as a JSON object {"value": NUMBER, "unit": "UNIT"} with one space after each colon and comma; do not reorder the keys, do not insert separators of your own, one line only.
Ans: {"value": 48.76, "unit": "mm"}
